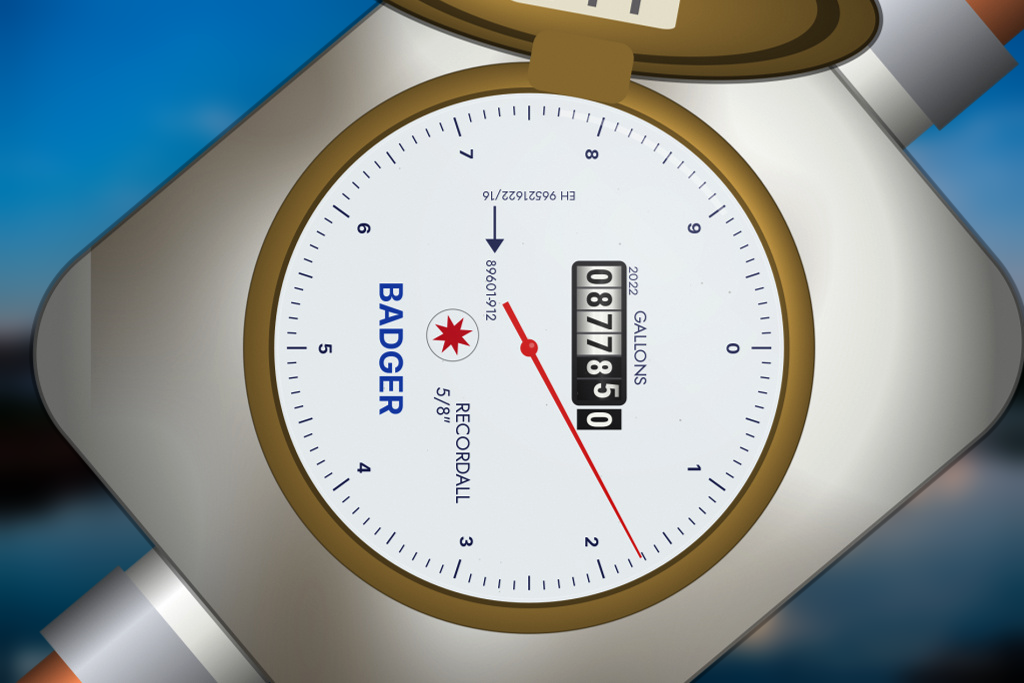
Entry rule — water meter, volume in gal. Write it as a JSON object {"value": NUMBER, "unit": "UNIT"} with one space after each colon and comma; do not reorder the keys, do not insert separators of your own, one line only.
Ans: {"value": 877851.7, "unit": "gal"}
